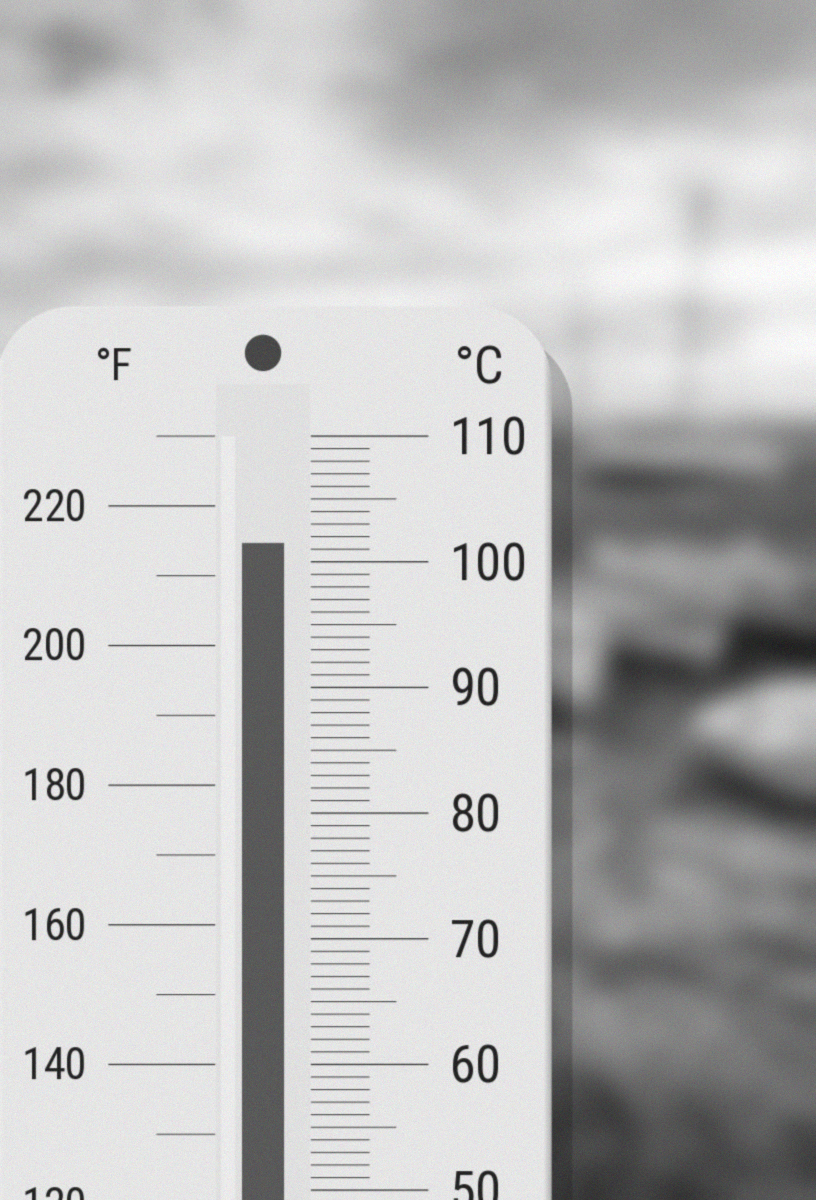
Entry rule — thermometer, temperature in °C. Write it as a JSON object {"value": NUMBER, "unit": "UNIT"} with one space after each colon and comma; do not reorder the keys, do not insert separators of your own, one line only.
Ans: {"value": 101.5, "unit": "°C"}
